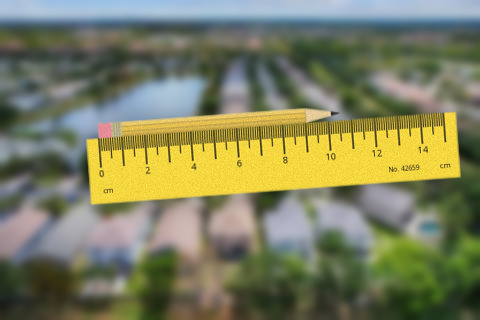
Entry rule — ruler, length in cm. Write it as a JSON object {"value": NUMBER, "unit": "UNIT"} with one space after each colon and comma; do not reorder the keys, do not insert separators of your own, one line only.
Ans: {"value": 10.5, "unit": "cm"}
